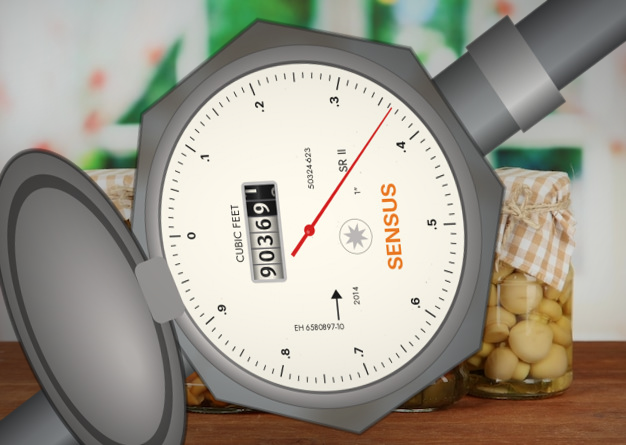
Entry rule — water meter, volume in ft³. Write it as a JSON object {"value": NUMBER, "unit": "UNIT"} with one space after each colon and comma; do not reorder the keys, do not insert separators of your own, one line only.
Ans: {"value": 903691.36, "unit": "ft³"}
